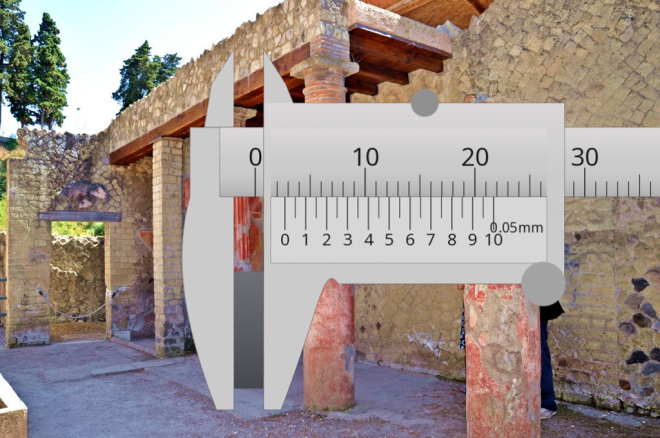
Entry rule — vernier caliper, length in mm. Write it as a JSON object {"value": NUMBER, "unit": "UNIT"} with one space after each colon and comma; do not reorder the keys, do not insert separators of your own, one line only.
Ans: {"value": 2.7, "unit": "mm"}
